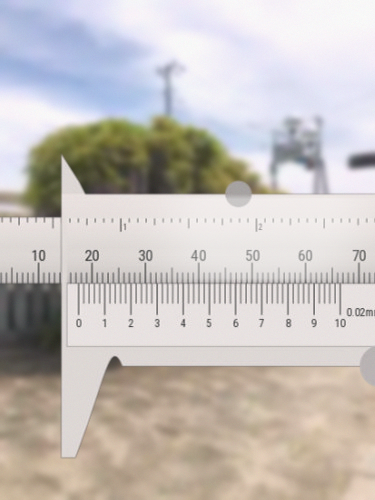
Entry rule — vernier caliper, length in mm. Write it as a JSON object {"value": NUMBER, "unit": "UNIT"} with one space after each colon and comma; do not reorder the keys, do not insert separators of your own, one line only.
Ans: {"value": 17.5, "unit": "mm"}
